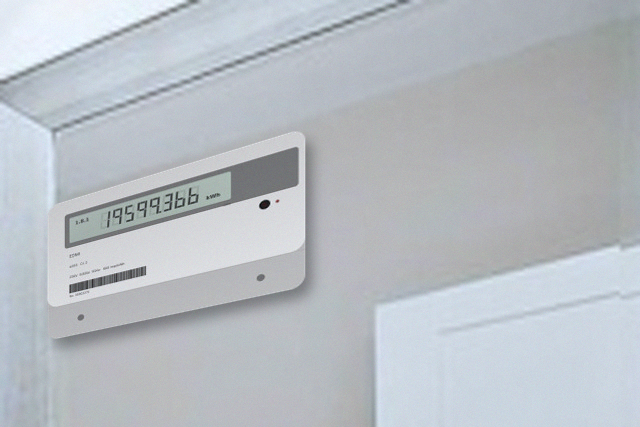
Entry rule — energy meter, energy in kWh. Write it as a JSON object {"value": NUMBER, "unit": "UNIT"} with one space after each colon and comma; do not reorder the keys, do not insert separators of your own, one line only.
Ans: {"value": 19599.366, "unit": "kWh"}
